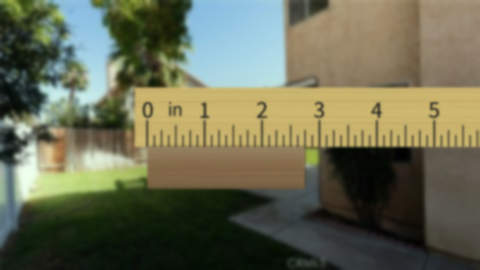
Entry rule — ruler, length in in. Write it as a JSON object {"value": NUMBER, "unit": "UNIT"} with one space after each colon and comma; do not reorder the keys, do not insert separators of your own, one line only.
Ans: {"value": 2.75, "unit": "in"}
